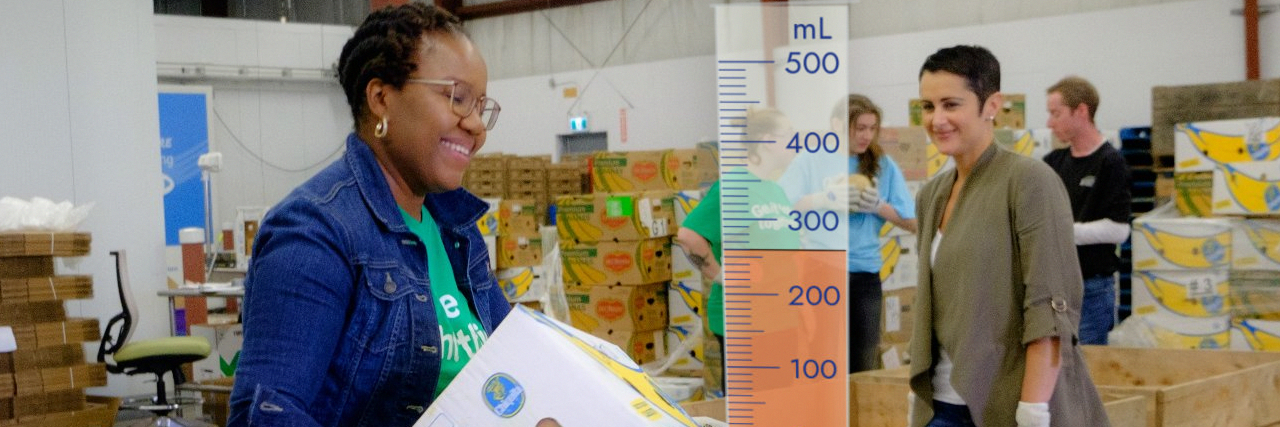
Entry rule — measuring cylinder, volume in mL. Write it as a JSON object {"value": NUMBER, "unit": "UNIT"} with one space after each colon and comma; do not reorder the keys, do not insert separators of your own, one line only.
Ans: {"value": 260, "unit": "mL"}
